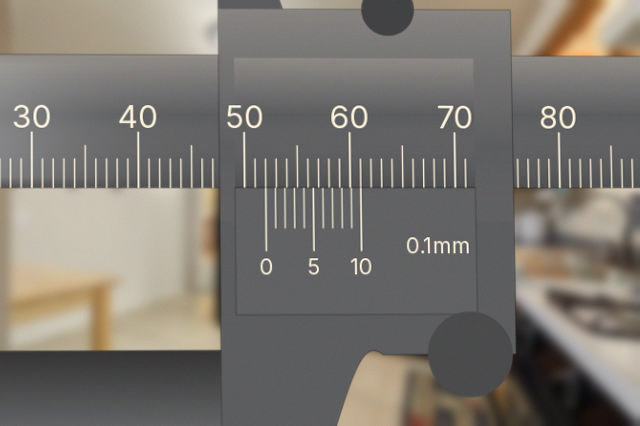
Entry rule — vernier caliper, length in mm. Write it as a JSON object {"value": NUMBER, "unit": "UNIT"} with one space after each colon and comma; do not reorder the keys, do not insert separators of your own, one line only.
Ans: {"value": 52.0, "unit": "mm"}
